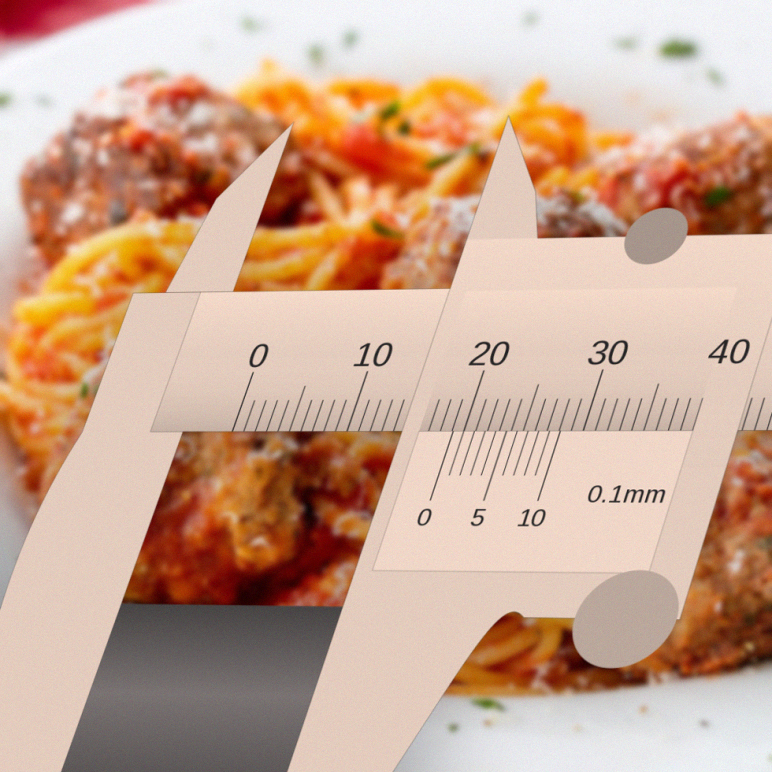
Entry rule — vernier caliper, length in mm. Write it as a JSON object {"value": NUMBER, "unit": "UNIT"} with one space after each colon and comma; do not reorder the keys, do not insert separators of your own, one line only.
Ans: {"value": 19.1, "unit": "mm"}
